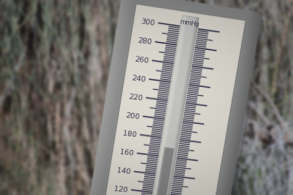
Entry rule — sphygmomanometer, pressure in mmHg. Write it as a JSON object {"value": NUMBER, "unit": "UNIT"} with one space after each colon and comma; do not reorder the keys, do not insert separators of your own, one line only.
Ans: {"value": 170, "unit": "mmHg"}
